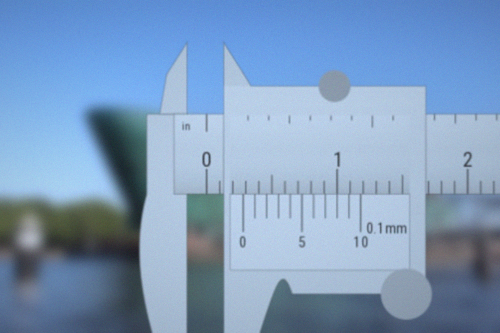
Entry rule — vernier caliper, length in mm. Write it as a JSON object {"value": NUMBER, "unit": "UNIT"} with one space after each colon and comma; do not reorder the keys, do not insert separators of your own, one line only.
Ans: {"value": 2.8, "unit": "mm"}
